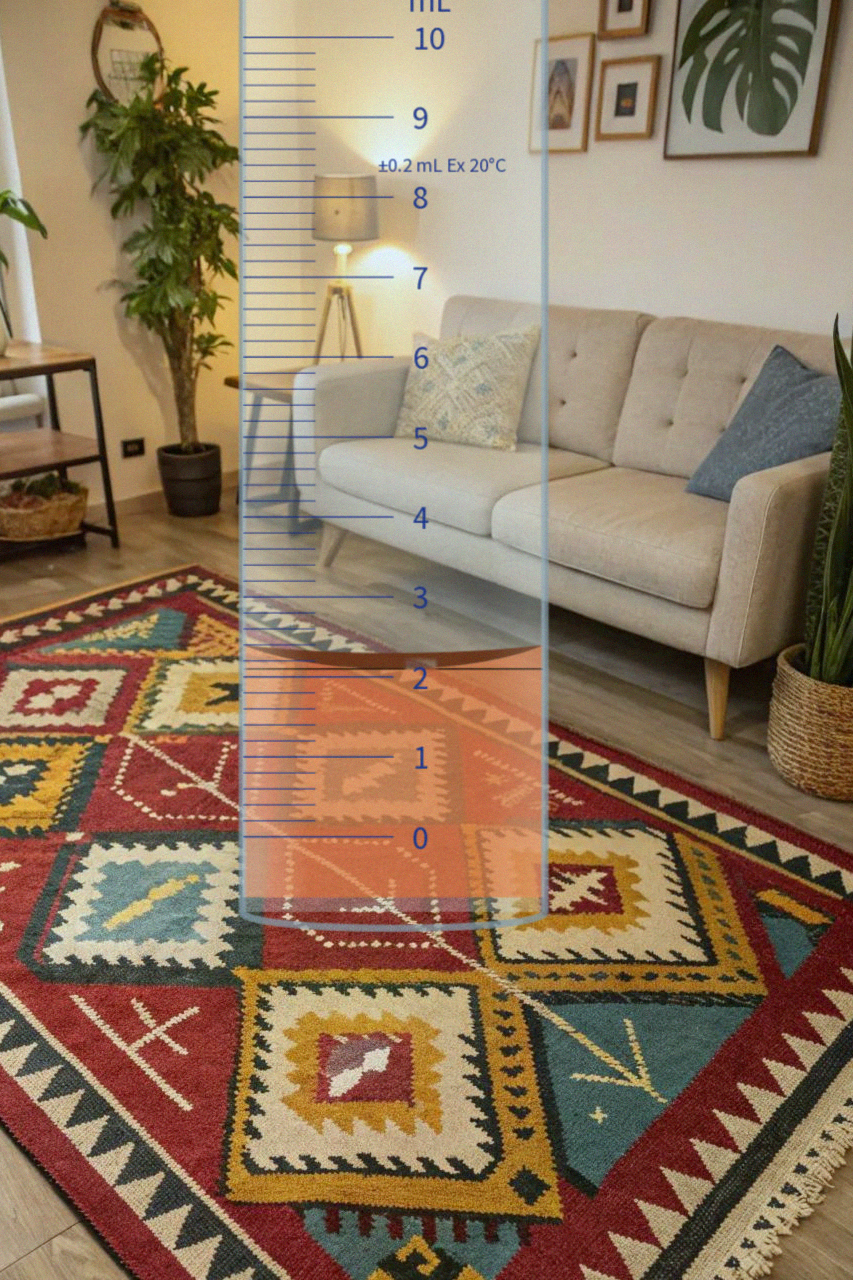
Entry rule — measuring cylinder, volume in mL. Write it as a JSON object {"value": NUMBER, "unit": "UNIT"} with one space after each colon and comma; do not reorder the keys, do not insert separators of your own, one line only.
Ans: {"value": 2.1, "unit": "mL"}
